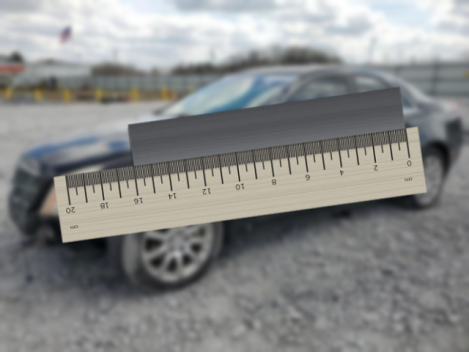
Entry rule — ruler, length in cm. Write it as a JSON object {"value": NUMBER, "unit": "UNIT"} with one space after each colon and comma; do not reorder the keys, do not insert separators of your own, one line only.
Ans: {"value": 16, "unit": "cm"}
